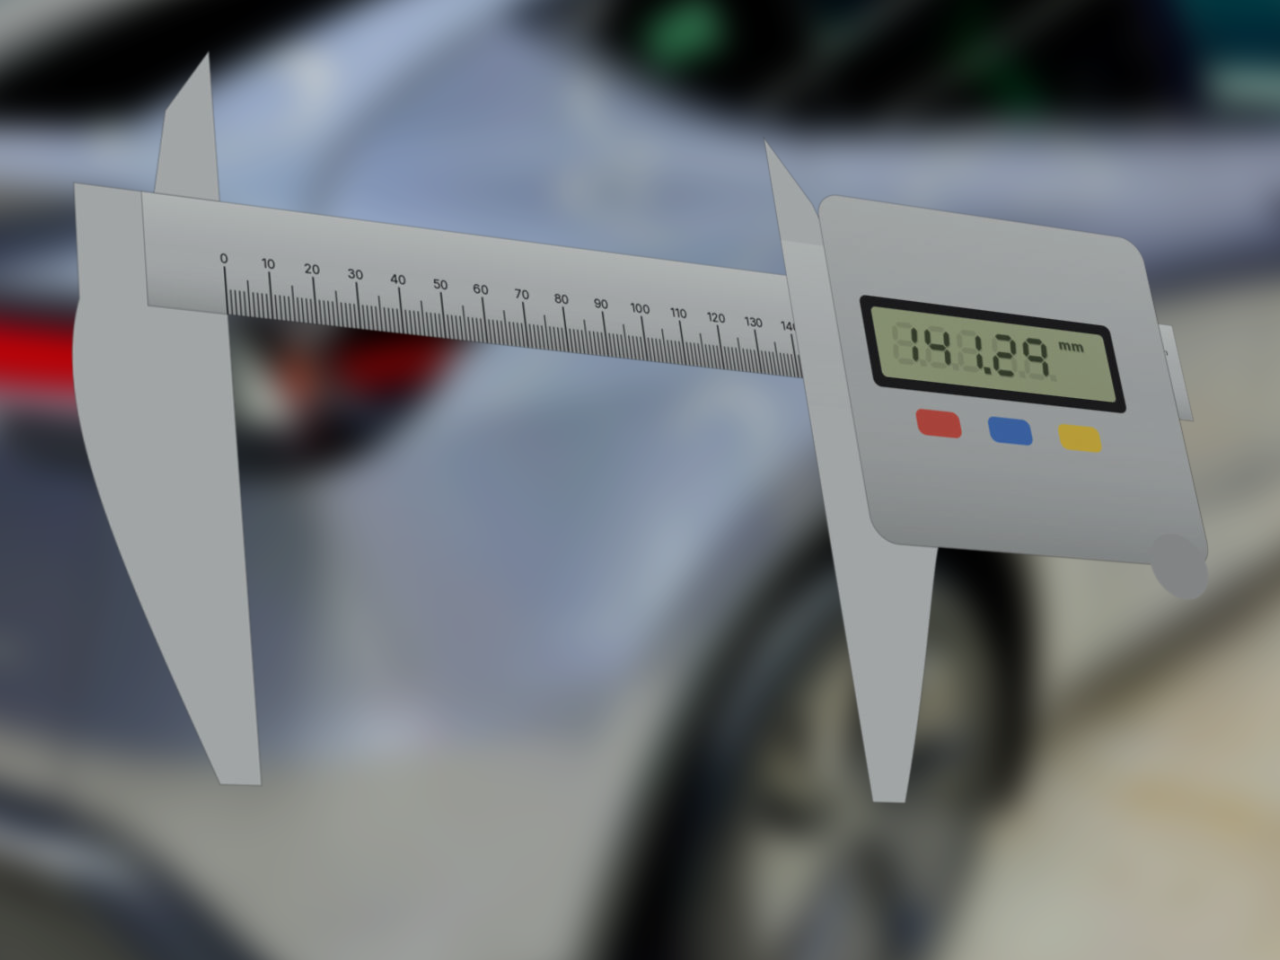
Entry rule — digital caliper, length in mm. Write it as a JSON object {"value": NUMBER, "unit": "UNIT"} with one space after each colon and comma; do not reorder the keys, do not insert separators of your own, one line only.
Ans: {"value": 141.29, "unit": "mm"}
